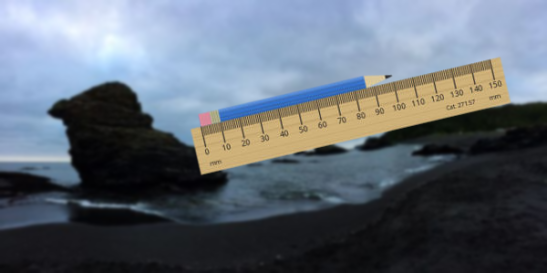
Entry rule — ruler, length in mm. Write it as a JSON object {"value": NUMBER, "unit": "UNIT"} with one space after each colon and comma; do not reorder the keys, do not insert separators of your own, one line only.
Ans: {"value": 100, "unit": "mm"}
